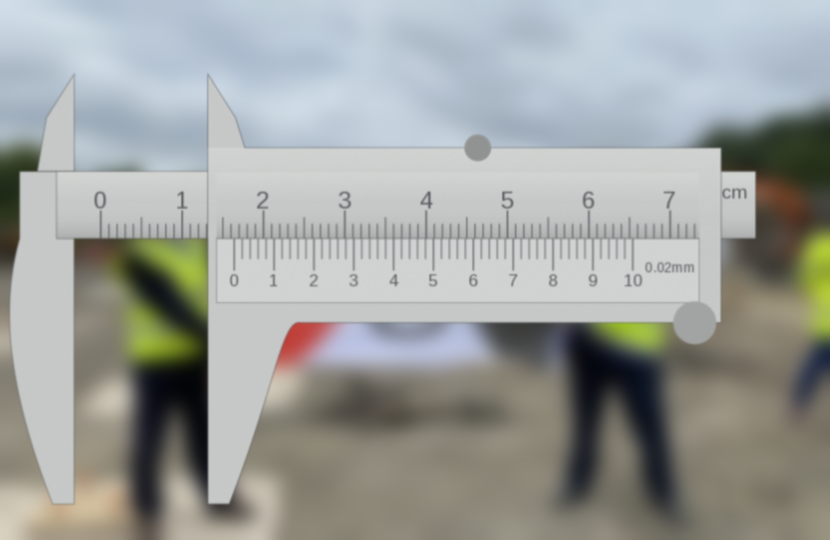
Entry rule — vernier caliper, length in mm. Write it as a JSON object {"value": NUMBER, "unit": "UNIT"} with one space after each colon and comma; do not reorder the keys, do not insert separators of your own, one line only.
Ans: {"value": 16.4, "unit": "mm"}
